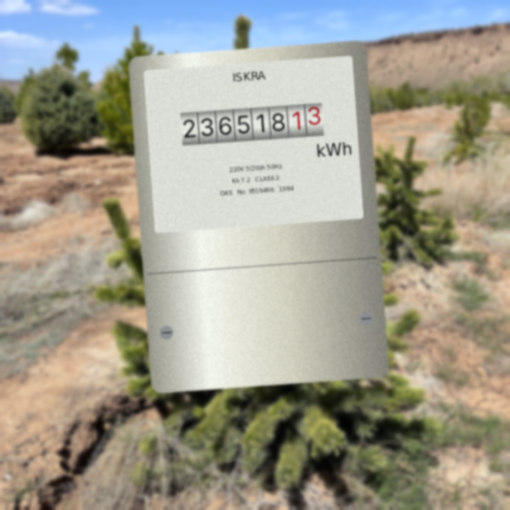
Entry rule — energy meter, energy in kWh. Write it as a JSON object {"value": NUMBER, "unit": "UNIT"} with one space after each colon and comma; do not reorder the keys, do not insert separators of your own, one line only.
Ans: {"value": 236518.13, "unit": "kWh"}
